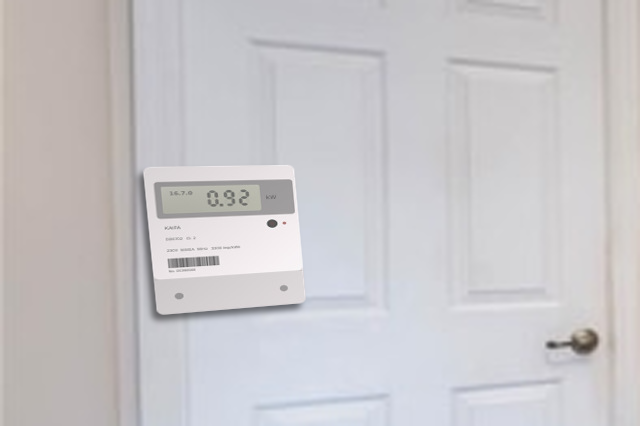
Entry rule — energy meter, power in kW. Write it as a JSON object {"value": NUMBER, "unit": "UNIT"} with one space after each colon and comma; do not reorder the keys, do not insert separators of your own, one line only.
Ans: {"value": 0.92, "unit": "kW"}
